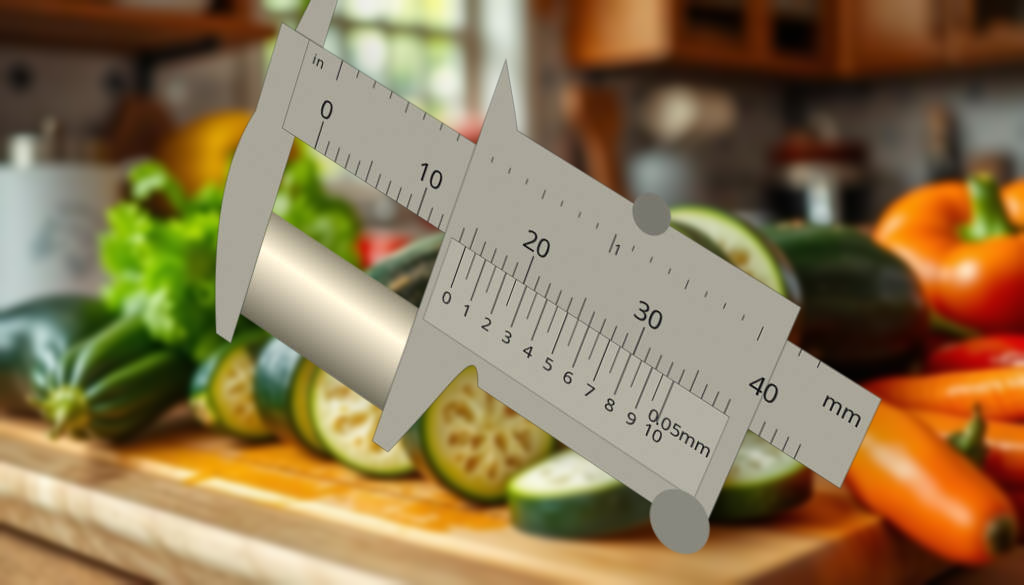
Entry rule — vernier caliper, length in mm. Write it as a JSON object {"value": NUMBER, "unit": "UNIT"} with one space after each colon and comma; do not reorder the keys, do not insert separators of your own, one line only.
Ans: {"value": 14.6, "unit": "mm"}
